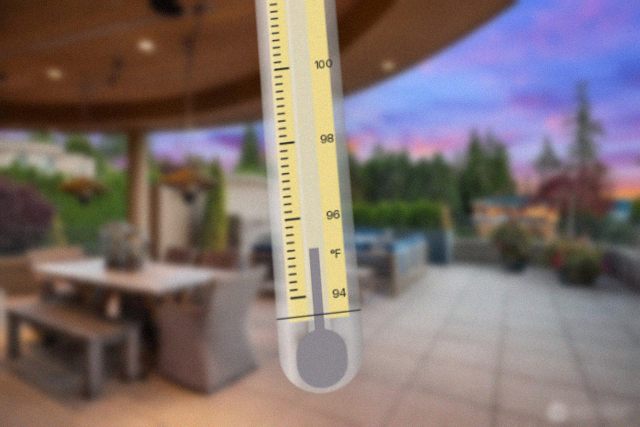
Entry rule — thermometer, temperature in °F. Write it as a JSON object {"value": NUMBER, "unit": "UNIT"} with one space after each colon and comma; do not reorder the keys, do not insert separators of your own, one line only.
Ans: {"value": 95.2, "unit": "°F"}
